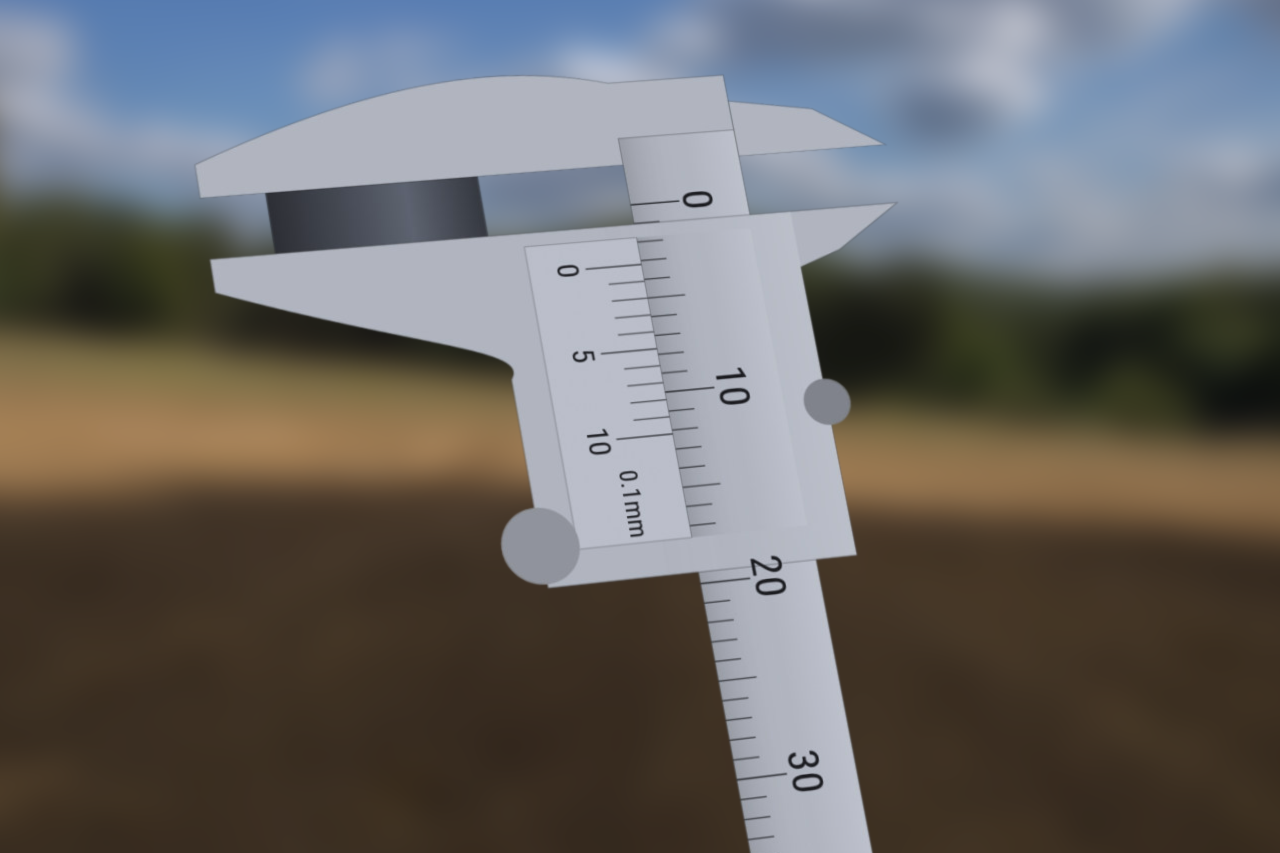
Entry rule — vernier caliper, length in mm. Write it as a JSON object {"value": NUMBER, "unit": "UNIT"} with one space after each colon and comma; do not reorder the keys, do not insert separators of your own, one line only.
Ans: {"value": 3.2, "unit": "mm"}
